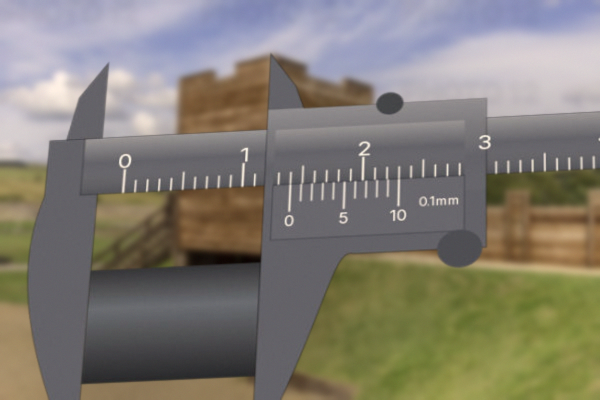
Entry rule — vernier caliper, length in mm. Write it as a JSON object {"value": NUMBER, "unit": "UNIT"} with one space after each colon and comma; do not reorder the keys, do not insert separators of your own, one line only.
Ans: {"value": 14.0, "unit": "mm"}
